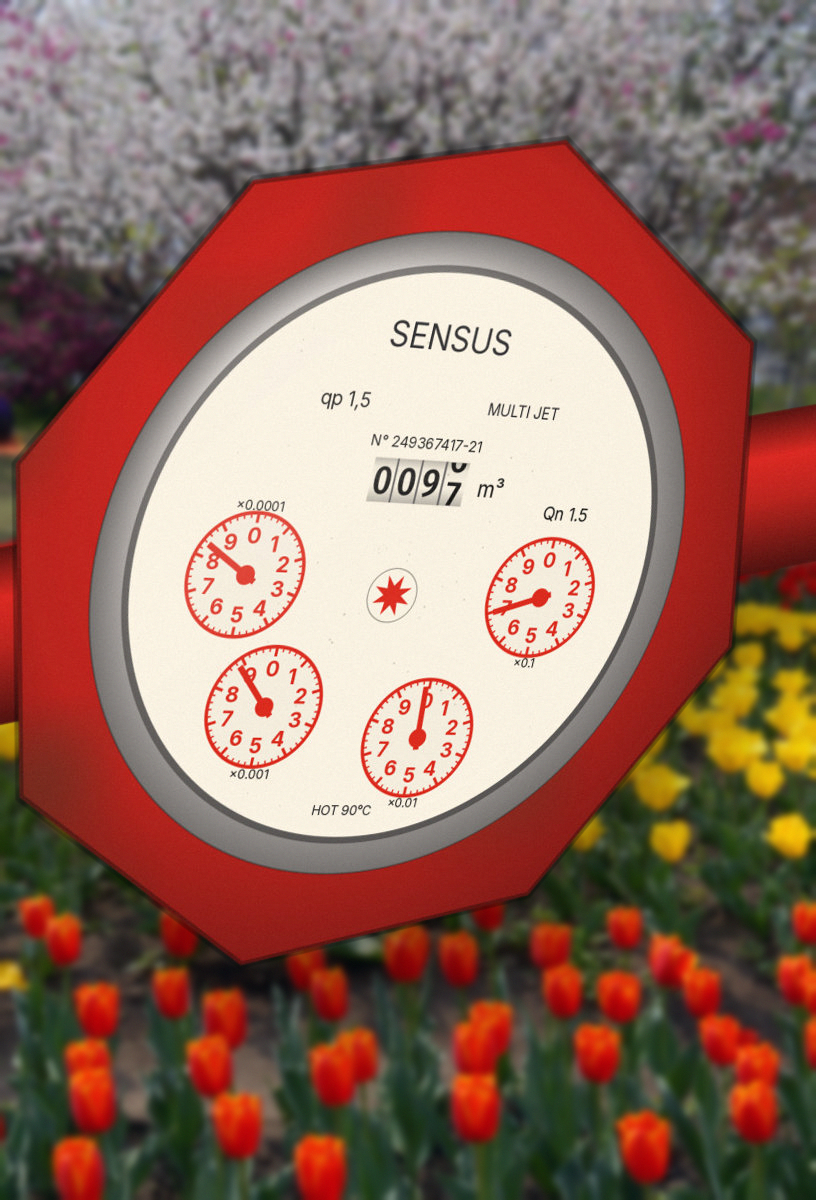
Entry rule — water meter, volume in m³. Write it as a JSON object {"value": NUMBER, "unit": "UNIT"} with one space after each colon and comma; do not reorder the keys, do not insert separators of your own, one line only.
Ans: {"value": 96.6988, "unit": "m³"}
